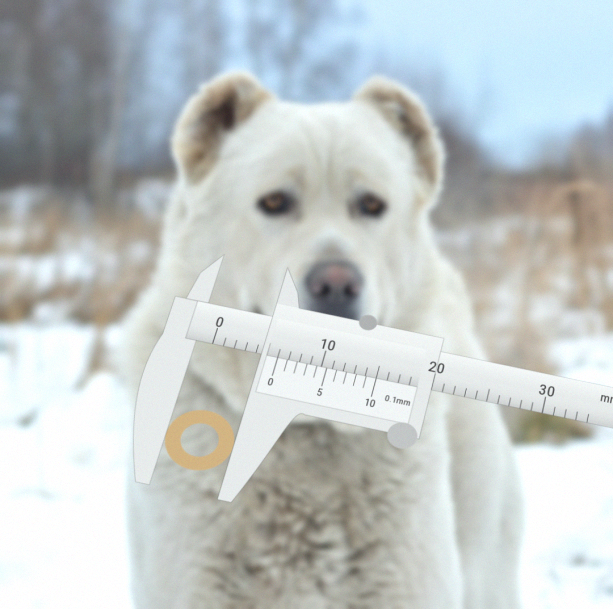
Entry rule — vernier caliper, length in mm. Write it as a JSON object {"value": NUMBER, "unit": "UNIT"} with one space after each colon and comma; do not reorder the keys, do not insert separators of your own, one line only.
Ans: {"value": 6.0, "unit": "mm"}
